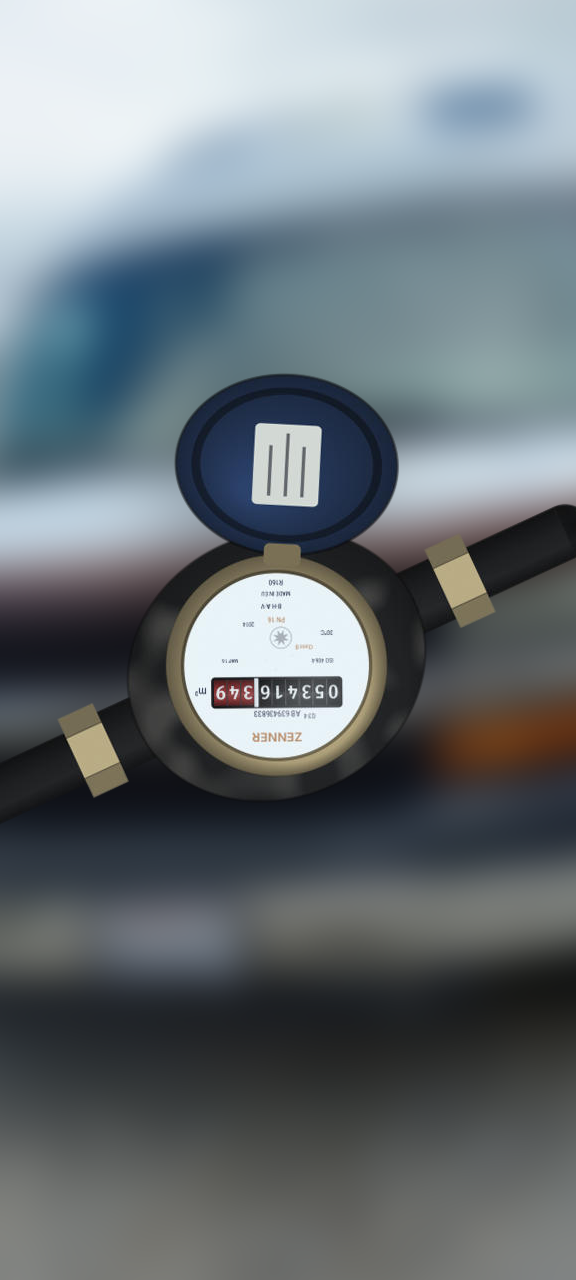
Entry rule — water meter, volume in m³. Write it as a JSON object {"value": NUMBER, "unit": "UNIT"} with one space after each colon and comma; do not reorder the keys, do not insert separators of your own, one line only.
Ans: {"value": 53416.349, "unit": "m³"}
